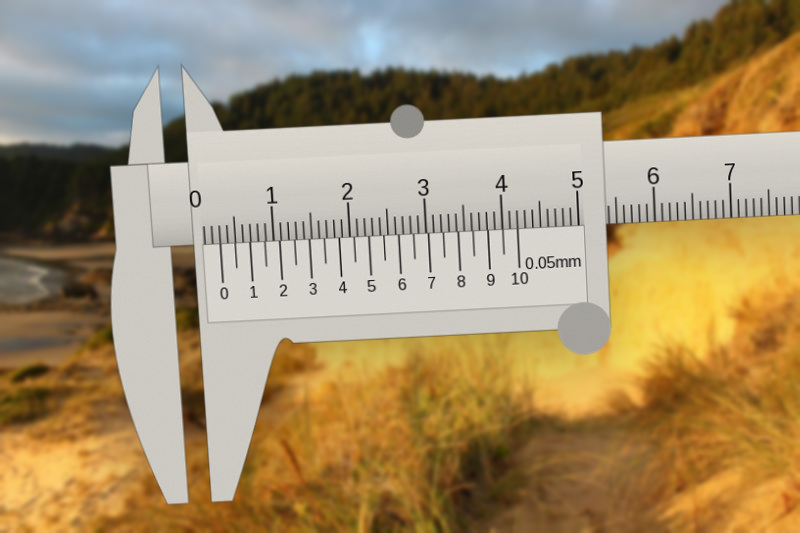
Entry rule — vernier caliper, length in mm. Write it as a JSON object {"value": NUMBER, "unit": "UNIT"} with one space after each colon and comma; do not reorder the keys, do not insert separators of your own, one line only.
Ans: {"value": 3.0, "unit": "mm"}
